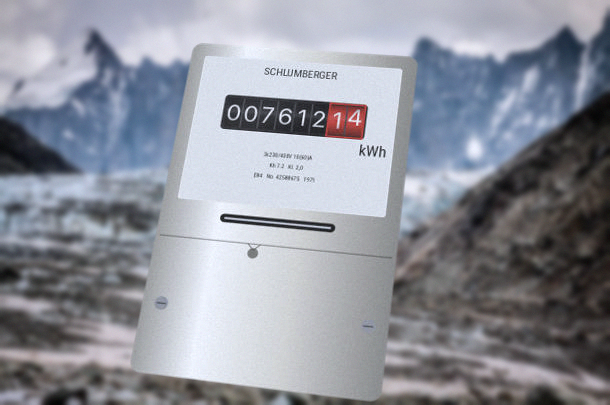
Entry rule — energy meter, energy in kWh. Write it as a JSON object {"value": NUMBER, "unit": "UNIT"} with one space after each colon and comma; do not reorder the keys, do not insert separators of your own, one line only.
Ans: {"value": 7612.14, "unit": "kWh"}
